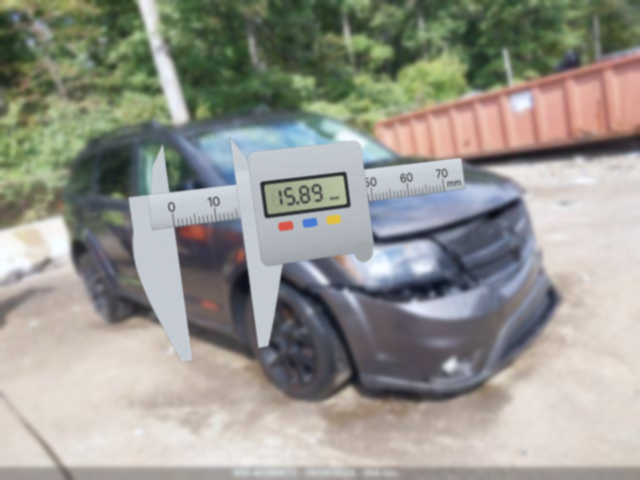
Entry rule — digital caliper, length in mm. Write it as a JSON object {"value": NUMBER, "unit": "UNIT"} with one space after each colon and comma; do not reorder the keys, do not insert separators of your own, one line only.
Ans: {"value": 15.89, "unit": "mm"}
